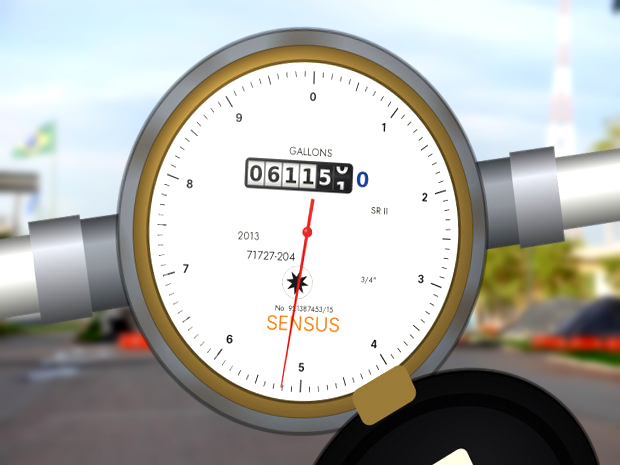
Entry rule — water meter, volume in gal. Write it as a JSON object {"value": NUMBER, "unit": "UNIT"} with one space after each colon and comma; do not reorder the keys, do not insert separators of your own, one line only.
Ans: {"value": 611505.2, "unit": "gal"}
